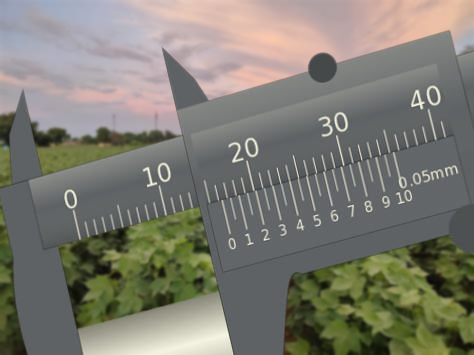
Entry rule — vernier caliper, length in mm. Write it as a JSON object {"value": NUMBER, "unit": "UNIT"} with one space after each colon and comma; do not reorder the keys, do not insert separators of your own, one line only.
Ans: {"value": 16.4, "unit": "mm"}
